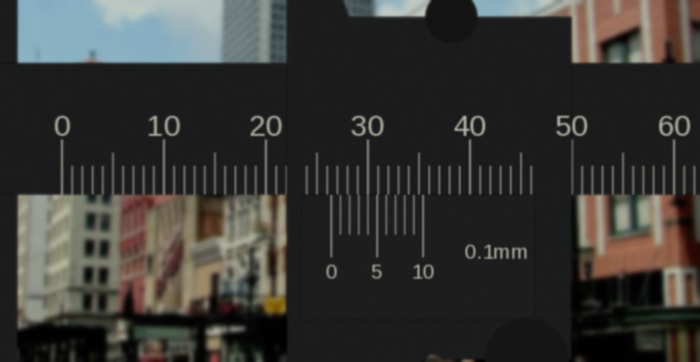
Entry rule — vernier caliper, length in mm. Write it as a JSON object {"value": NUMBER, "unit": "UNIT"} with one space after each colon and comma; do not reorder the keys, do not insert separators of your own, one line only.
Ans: {"value": 26.4, "unit": "mm"}
